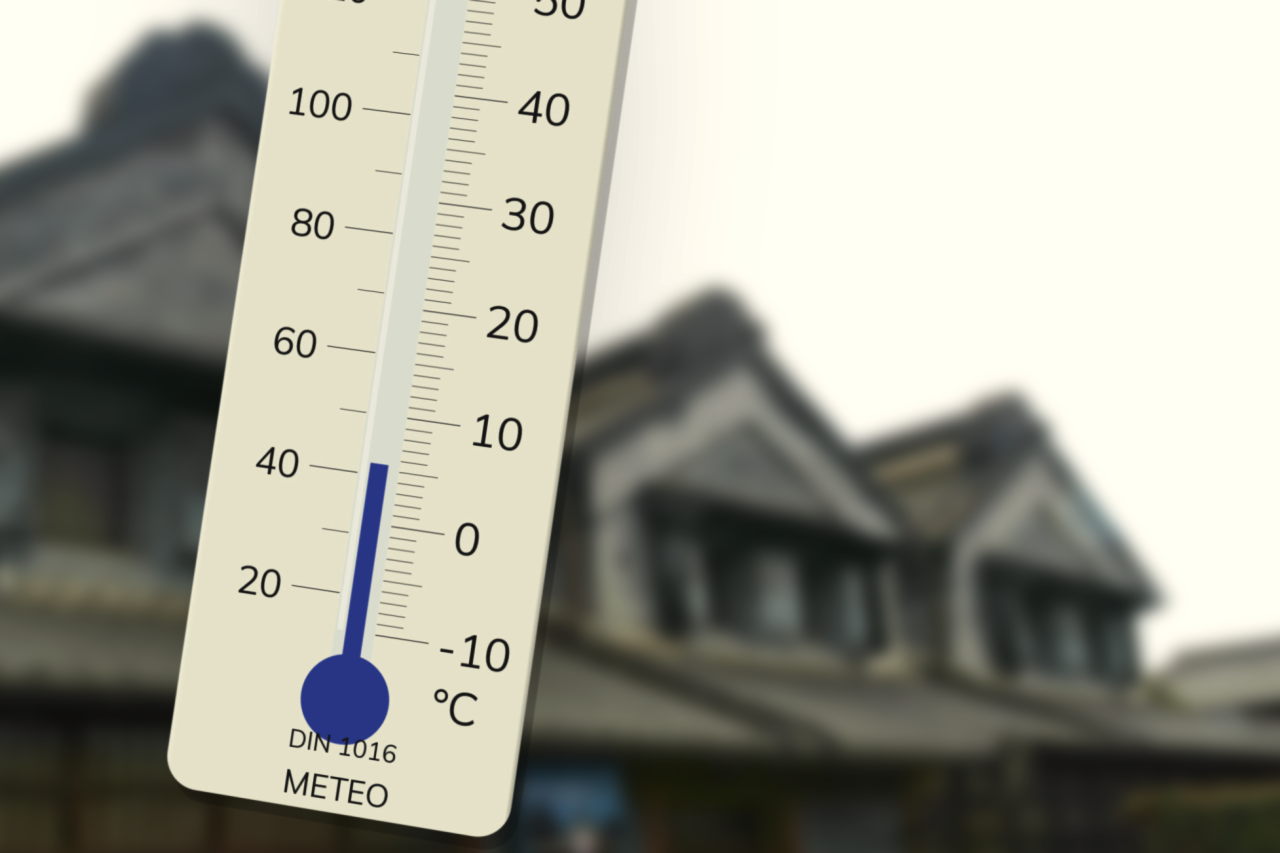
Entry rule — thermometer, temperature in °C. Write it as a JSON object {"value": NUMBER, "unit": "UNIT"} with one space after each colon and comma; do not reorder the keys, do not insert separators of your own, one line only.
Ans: {"value": 5.5, "unit": "°C"}
